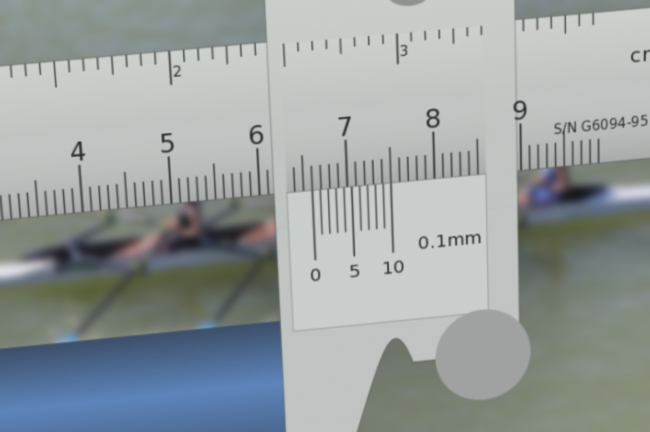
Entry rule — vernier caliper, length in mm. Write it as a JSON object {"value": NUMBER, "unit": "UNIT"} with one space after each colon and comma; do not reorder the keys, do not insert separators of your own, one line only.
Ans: {"value": 66.0, "unit": "mm"}
